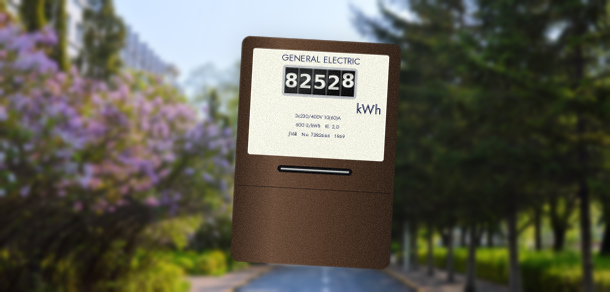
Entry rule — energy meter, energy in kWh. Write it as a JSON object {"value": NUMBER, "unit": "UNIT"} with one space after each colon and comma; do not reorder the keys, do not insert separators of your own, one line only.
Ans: {"value": 82528, "unit": "kWh"}
